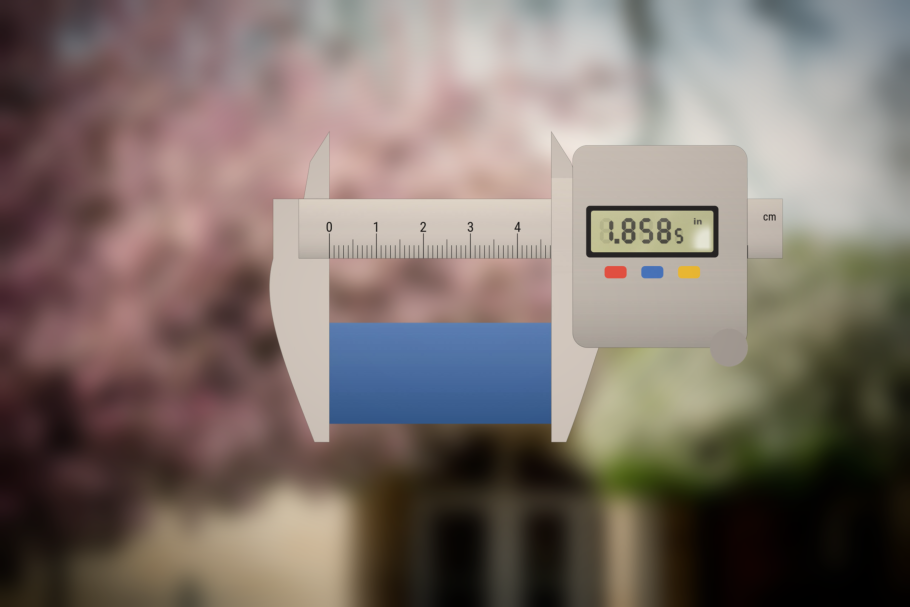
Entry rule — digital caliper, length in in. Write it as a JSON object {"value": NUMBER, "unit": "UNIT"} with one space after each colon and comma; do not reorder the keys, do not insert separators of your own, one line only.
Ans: {"value": 1.8585, "unit": "in"}
